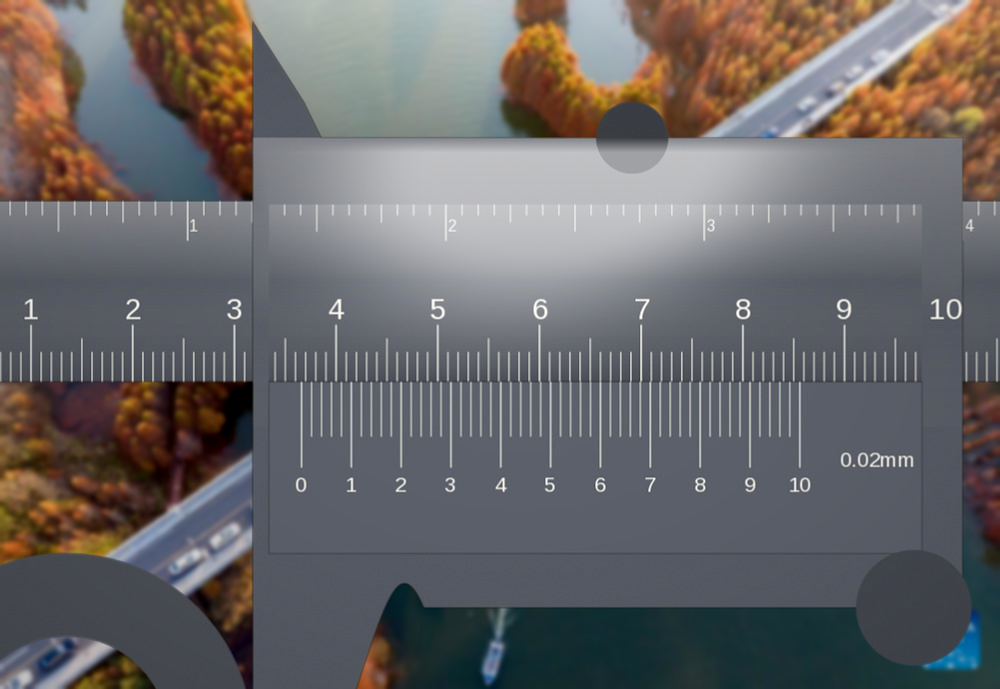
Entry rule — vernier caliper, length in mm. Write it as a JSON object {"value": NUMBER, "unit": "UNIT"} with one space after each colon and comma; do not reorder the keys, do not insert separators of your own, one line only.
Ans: {"value": 36.6, "unit": "mm"}
